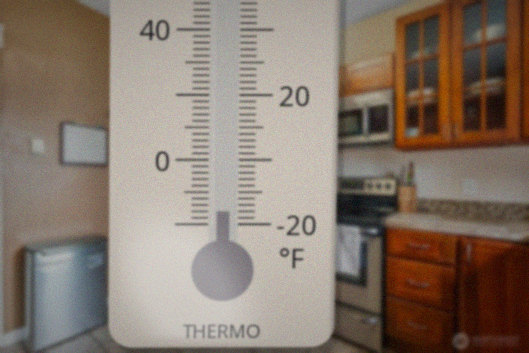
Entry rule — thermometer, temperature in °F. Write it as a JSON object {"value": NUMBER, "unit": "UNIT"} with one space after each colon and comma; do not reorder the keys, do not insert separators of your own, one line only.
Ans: {"value": -16, "unit": "°F"}
